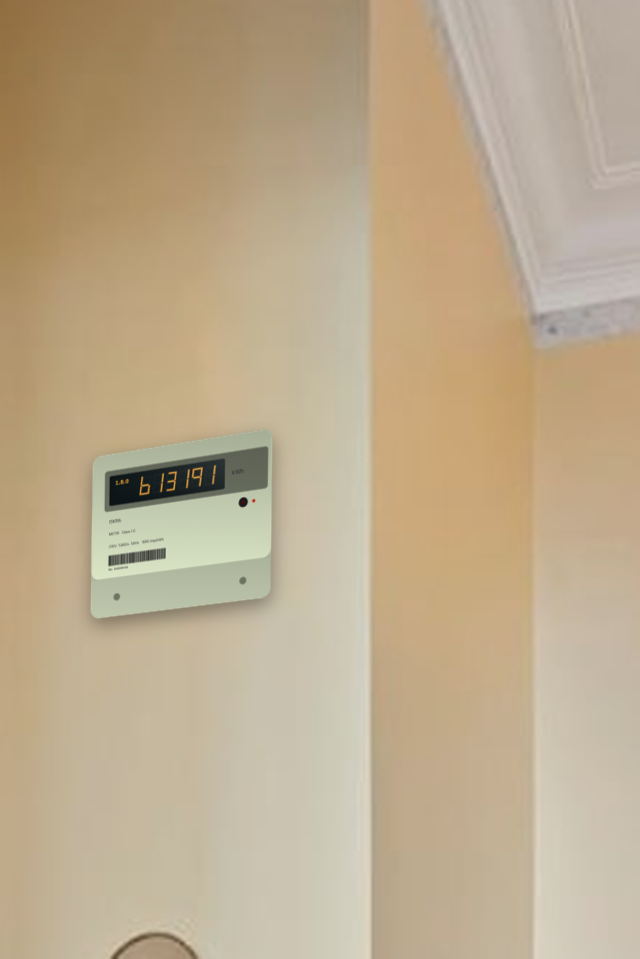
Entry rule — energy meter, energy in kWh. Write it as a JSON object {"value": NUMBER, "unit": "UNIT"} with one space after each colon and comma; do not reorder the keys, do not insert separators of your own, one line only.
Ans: {"value": 613191, "unit": "kWh"}
